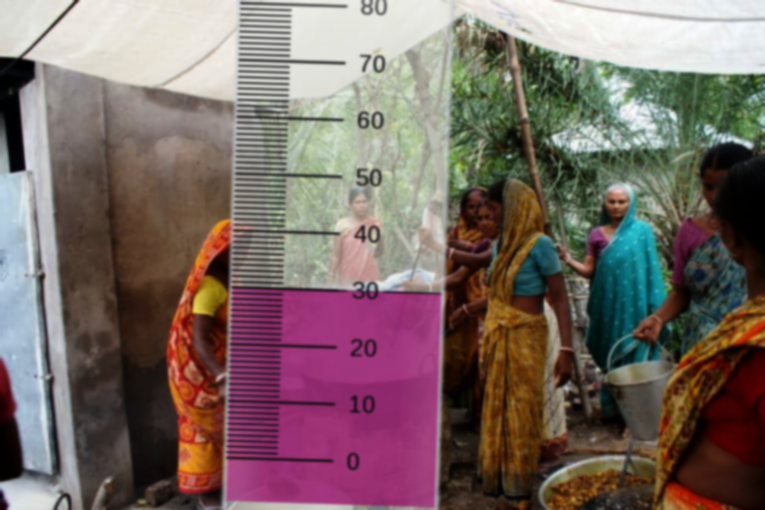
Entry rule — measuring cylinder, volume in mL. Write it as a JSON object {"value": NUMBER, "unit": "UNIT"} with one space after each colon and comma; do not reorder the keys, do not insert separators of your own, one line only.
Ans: {"value": 30, "unit": "mL"}
